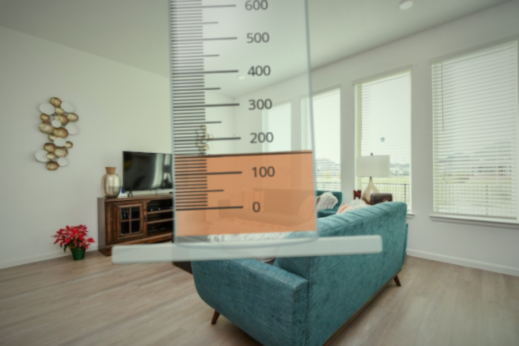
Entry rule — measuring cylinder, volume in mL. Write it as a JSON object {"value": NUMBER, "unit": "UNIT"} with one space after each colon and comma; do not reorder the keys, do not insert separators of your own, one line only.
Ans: {"value": 150, "unit": "mL"}
